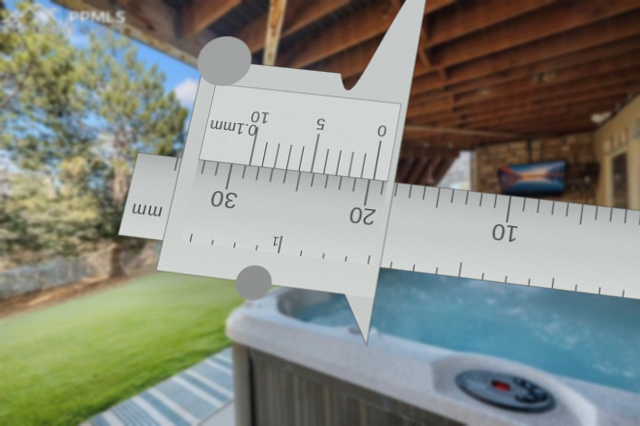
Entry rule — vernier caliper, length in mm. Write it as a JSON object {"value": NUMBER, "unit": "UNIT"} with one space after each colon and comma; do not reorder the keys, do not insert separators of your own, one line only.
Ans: {"value": 19.7, "unit": "mm"}
